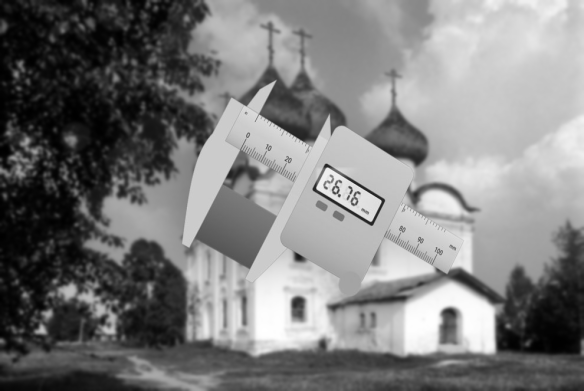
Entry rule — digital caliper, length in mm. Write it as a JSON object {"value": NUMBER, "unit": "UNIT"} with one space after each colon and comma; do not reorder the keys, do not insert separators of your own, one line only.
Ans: {"value": 26.76, "unit": "mm"}
